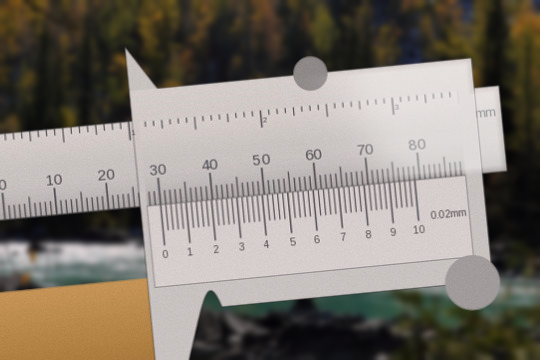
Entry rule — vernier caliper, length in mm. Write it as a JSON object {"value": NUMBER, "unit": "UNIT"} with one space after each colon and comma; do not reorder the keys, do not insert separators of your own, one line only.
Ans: {"value": 30.0, "unit": "mm"}
